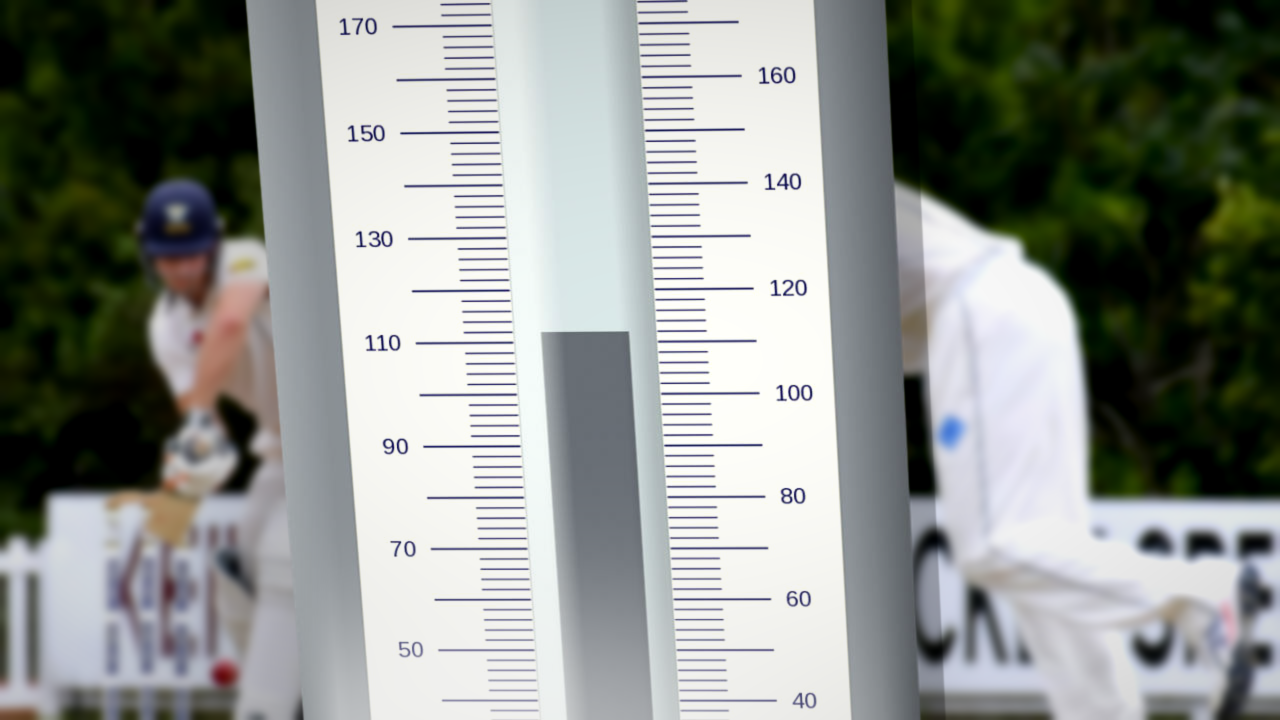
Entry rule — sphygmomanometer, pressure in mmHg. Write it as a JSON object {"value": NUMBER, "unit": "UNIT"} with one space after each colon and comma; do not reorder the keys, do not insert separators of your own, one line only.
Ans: {"value": 112, "unit": "mmHg"}
